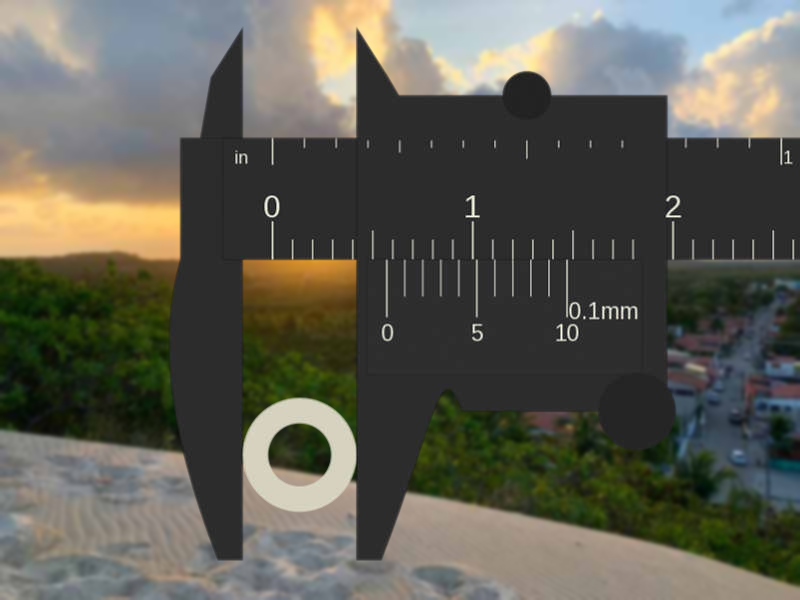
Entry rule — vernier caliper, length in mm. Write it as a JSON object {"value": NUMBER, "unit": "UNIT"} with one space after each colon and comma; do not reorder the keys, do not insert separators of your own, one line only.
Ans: {"value": 5.7, "unit": "mm"}
